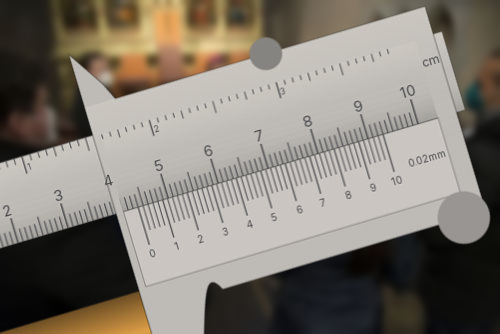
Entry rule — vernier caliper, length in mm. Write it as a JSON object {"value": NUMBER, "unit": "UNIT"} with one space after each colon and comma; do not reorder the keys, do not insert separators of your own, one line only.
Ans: {"value": 44.0, "unit": "mm"}
